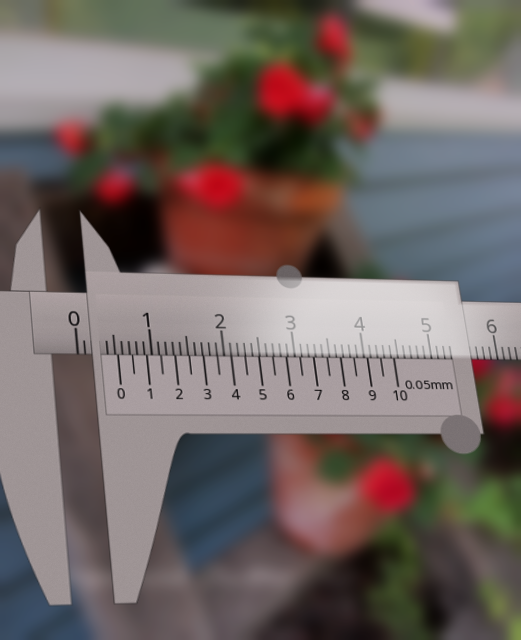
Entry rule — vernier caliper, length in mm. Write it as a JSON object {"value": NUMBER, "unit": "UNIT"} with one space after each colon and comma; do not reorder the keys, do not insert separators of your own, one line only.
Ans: {"value": 5.4, "unit": "mm"}
